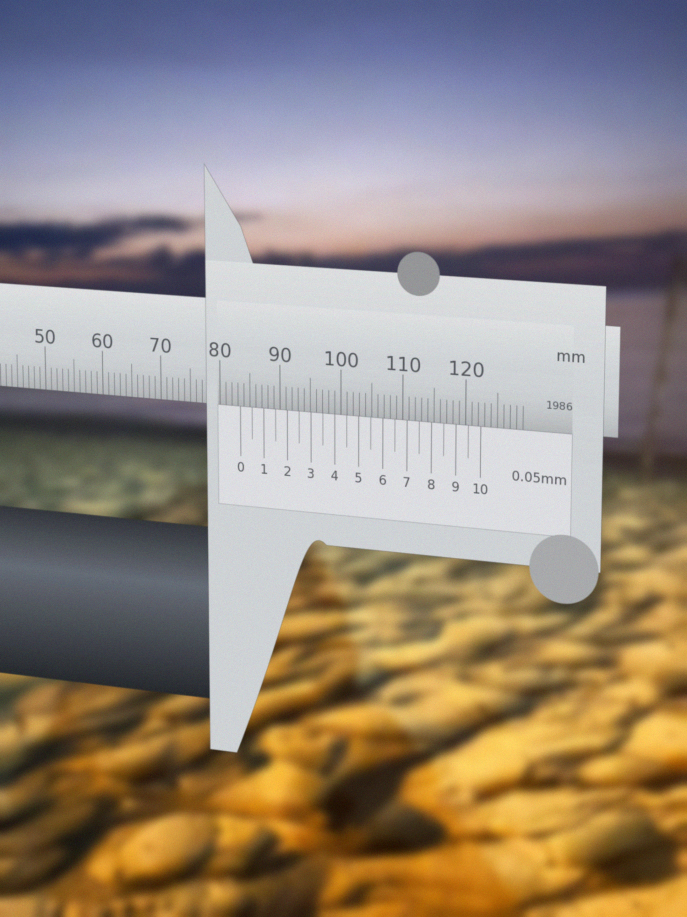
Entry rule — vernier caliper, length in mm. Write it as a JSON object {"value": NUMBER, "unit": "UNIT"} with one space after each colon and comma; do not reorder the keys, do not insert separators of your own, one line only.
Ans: {"value": 83.4, "unit": "mm"}
